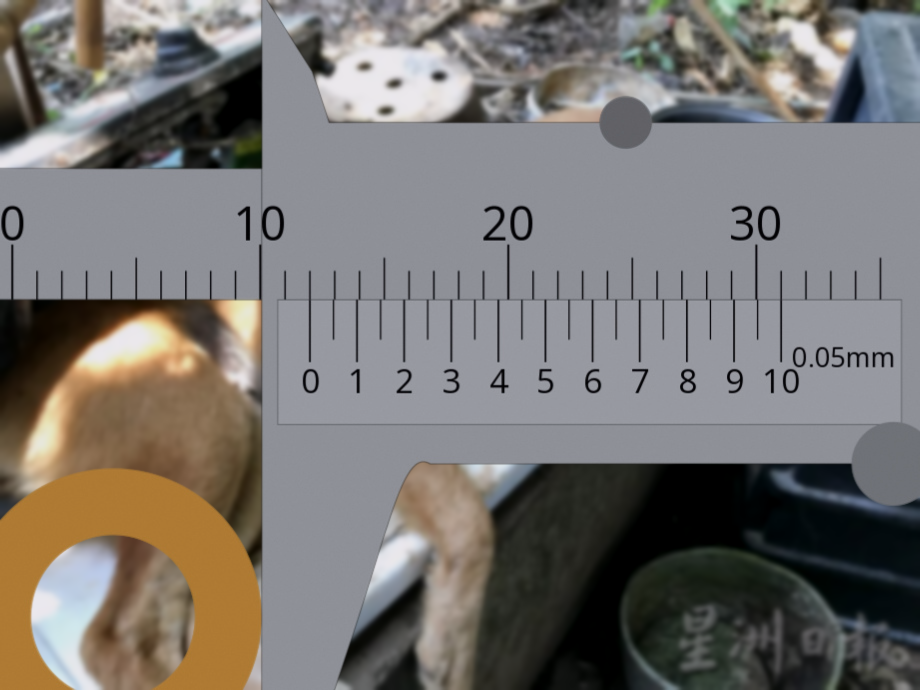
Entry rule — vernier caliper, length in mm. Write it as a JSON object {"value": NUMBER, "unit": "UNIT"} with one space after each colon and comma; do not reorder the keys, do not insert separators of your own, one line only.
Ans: {"value": 12.0, "unit": "mm"}
